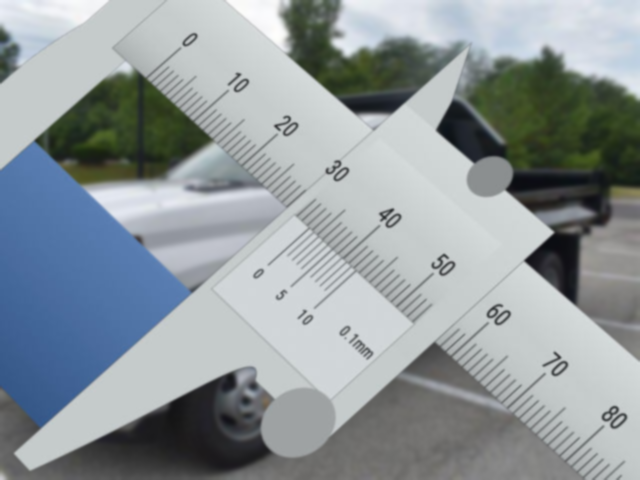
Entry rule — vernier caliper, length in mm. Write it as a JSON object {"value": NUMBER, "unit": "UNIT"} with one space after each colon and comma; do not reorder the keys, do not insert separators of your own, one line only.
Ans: {"value": 33.5, "unit": "mm"}
